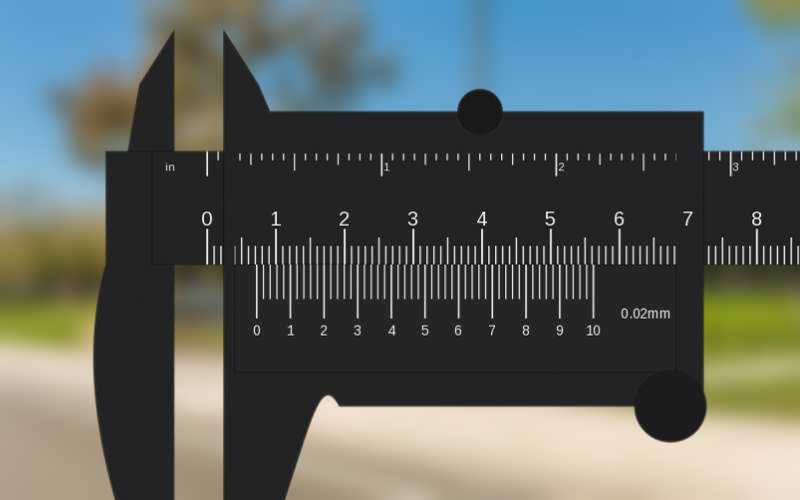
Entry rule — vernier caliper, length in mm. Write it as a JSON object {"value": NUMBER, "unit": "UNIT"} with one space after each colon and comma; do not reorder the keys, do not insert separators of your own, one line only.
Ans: {"value": 7.2, "unit": "mm"}
